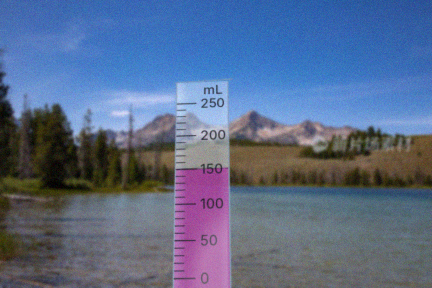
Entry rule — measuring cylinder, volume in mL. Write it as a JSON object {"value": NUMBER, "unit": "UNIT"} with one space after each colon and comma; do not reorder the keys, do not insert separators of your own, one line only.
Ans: {"value": 150, "unit": "mL"}
